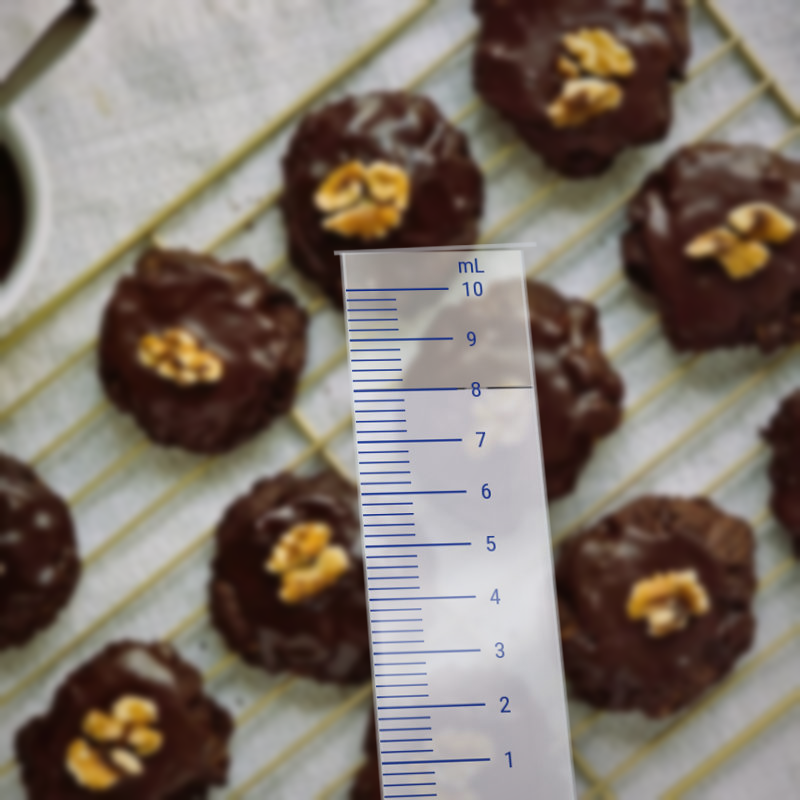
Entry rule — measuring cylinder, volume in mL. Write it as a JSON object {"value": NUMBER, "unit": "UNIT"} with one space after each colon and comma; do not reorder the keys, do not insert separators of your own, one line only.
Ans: {"value": 8, "unit": "mL"}
